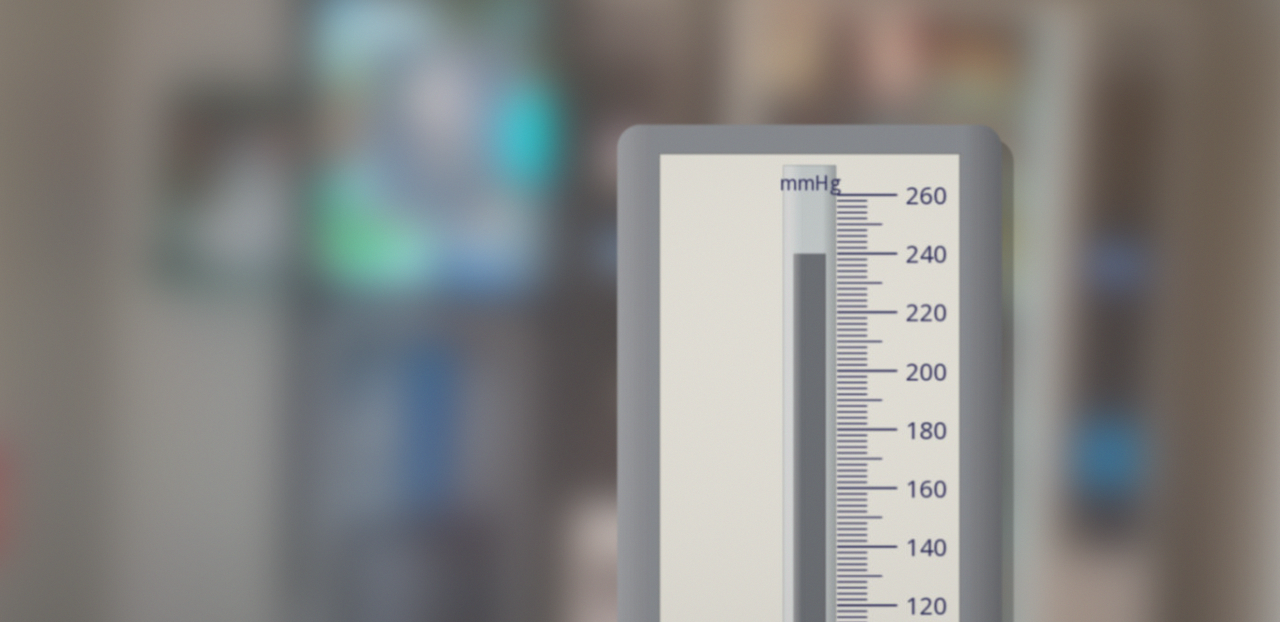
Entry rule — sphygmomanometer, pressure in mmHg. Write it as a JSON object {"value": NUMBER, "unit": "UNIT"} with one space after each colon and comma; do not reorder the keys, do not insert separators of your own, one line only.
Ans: {"value": 240, "unit": "mmHg"}
